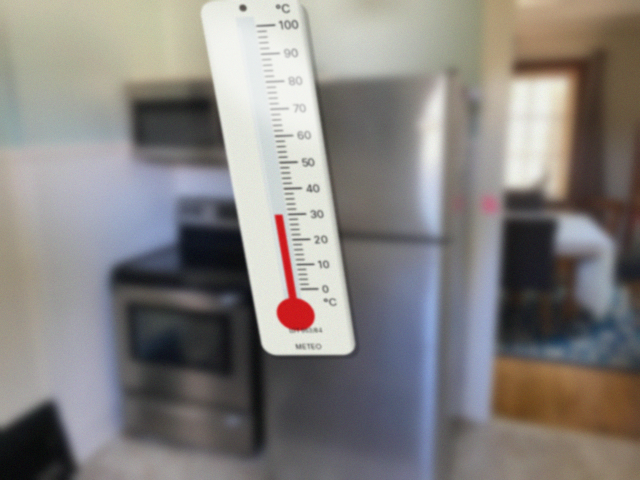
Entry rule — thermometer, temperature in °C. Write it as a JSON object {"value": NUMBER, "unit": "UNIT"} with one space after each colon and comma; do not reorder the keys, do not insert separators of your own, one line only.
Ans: {"value": 30, "unit": "°C"}
